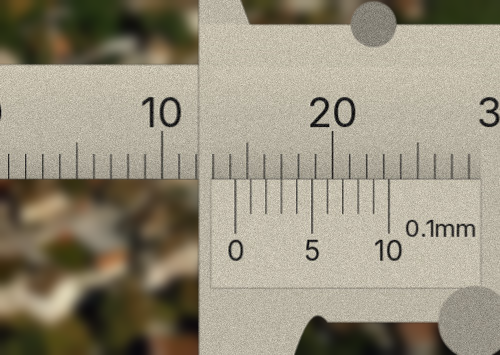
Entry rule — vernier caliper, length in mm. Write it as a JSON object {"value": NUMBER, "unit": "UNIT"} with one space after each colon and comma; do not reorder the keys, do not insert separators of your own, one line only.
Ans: {"value": 14.3, "unit": "mm"}
